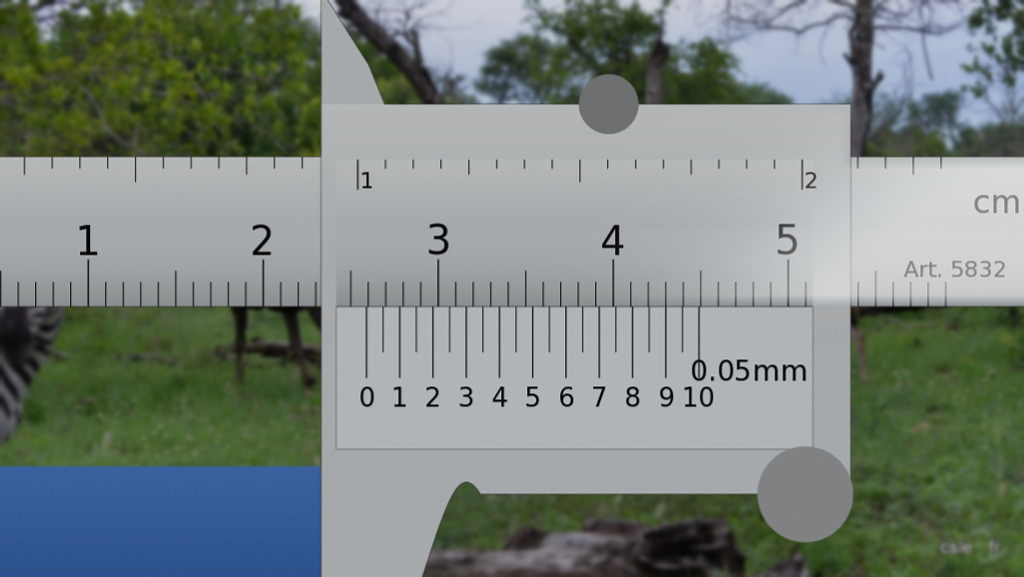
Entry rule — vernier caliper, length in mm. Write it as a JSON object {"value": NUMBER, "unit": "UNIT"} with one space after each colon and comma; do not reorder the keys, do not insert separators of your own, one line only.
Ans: {"value": 25.9, "unit": "mm"}
